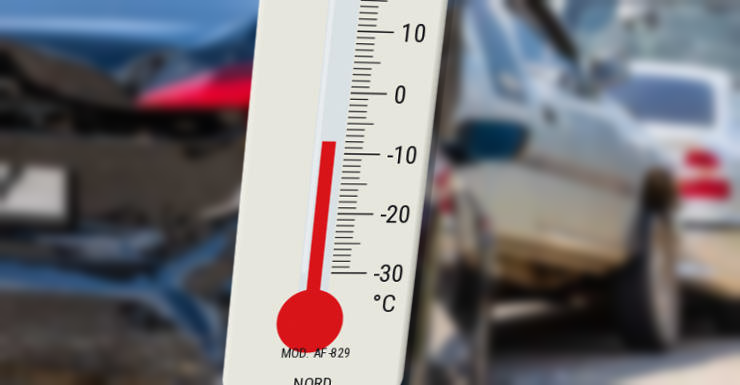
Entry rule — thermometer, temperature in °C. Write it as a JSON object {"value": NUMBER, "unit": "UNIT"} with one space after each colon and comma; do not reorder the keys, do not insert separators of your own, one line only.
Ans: {"value": -8, "unit": "°C"}
